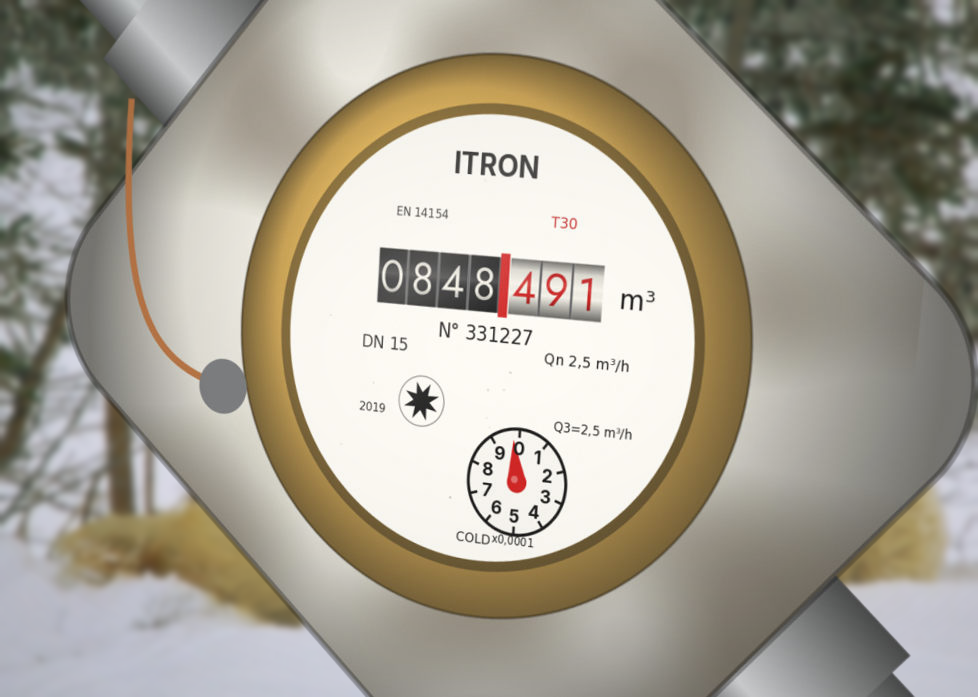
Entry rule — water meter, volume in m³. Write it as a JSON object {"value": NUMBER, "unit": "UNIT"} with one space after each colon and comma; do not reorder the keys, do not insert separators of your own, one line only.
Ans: {"value": 848.4909, "unit": "m³"}
